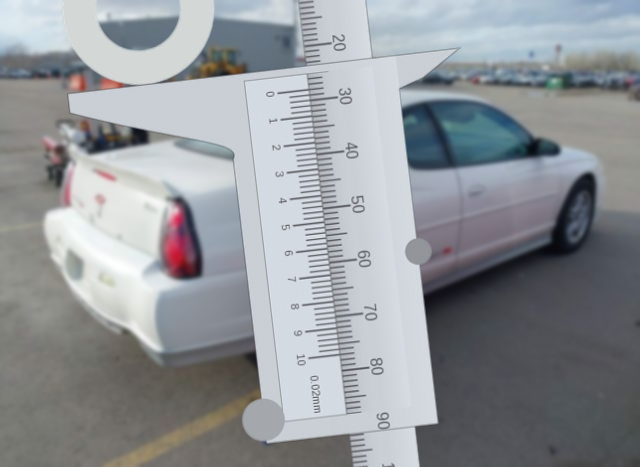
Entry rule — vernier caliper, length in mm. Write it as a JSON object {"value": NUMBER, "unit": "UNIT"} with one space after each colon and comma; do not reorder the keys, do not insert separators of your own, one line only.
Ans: {"value": 28.0, "unit": "mm"}
